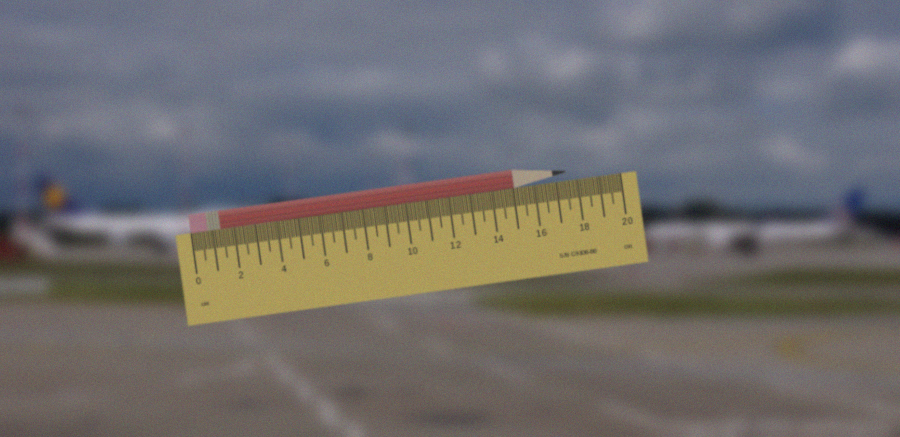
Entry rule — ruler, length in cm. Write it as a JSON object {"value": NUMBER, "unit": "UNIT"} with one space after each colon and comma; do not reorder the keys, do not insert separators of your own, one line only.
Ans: {"value": 17.5, "unit": "cm"}
